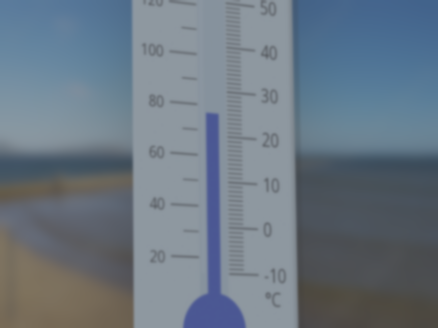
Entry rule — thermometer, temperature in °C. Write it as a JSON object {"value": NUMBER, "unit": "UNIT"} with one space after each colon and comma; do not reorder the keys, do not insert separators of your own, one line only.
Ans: {"value": 25, "unit": "°C"}
